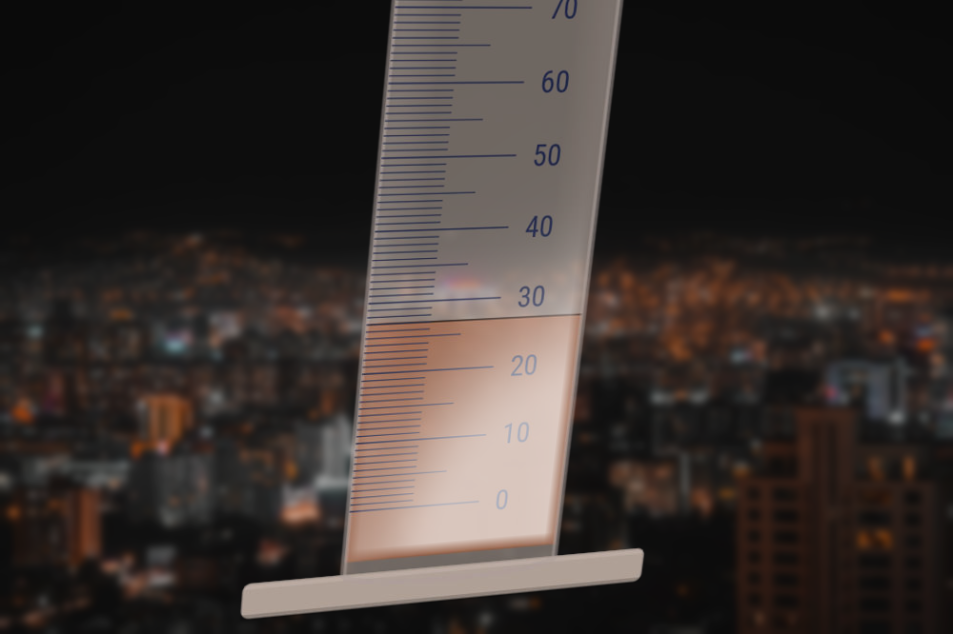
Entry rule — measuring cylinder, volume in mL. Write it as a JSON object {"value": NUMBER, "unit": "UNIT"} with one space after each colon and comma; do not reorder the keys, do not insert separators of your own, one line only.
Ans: {"value": 27, "unit": "mL"}
